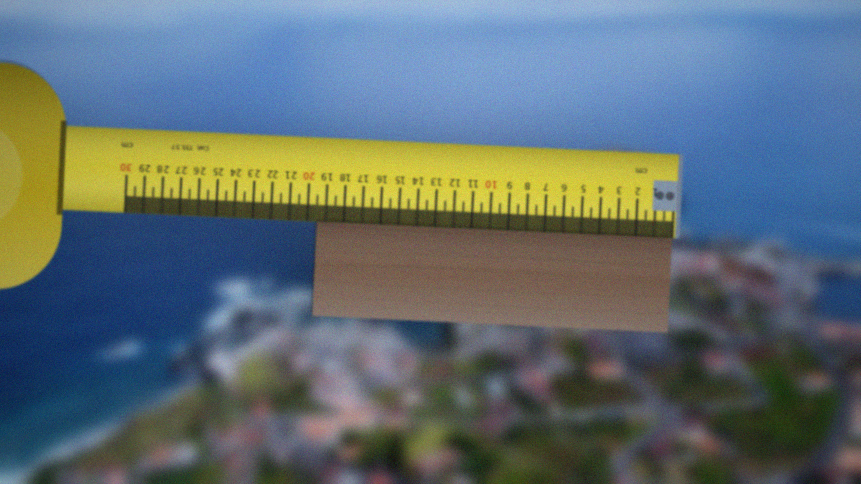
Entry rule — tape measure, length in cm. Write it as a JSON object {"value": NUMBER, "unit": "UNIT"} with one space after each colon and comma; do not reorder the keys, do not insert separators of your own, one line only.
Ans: {"value": 19.5, "unit": "cm"}
